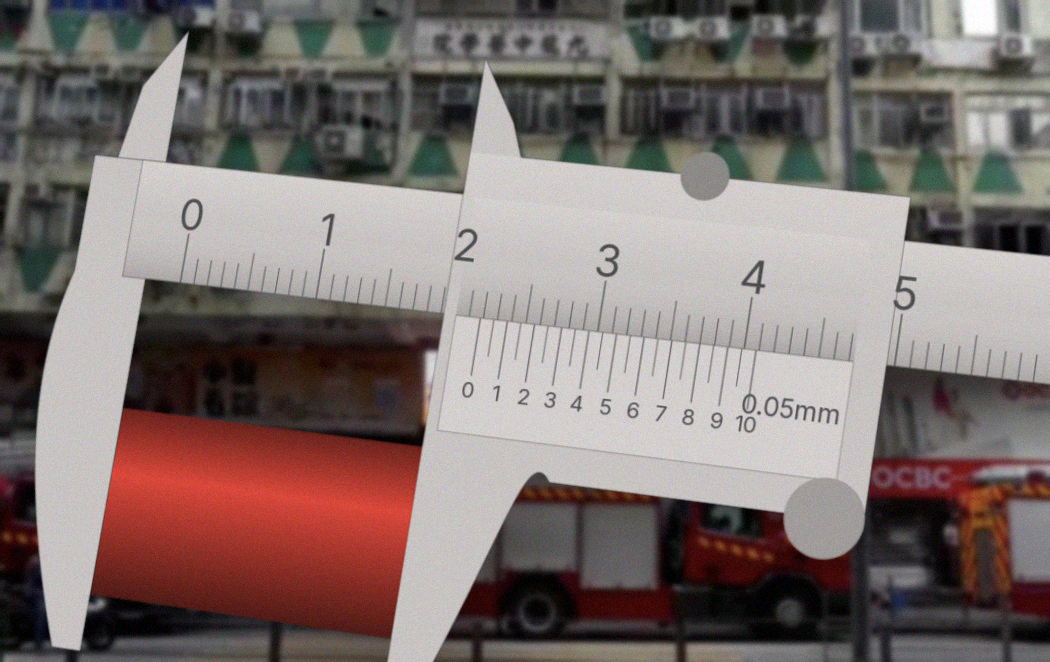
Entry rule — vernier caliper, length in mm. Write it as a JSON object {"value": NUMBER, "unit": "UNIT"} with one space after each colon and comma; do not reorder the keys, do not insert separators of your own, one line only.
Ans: {"value": 21.8, "unit": "mm"}
